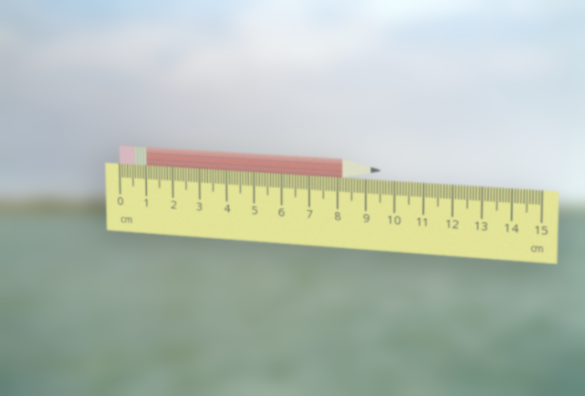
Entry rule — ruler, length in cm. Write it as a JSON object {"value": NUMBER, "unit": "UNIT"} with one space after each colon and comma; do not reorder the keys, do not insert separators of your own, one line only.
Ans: {"value": 9.5, "unit": "cm"}
